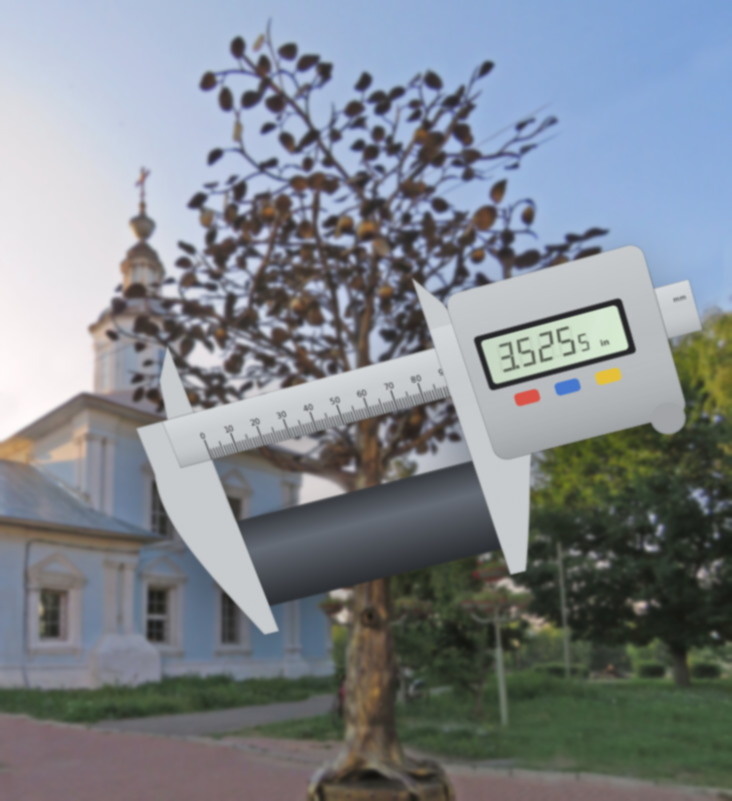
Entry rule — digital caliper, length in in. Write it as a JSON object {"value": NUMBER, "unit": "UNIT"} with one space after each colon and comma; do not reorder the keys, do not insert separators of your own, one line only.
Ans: {"value": 3.5255, "unit": "in"}
